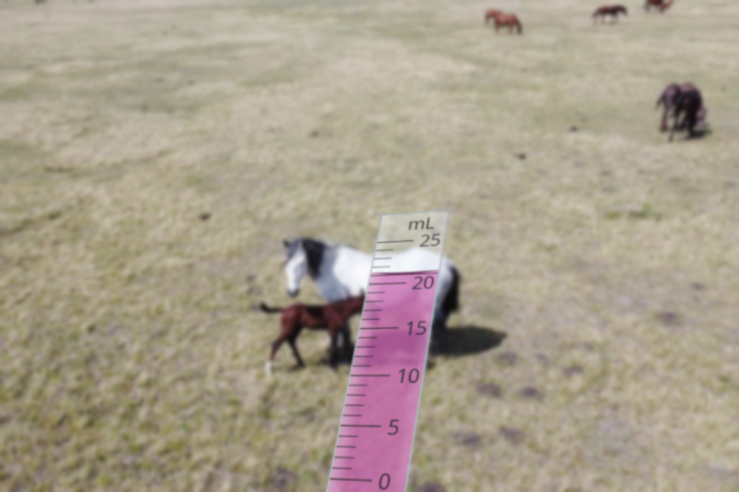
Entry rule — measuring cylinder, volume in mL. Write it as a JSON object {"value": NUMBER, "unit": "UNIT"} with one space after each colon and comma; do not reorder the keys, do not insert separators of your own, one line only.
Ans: {"value": 21, "unit": "mL"}
